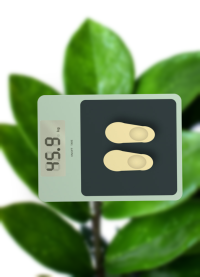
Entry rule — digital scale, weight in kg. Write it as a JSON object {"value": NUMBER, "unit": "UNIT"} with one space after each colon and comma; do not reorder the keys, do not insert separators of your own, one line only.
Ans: {"value": 45.9, "unit": "kg"}
